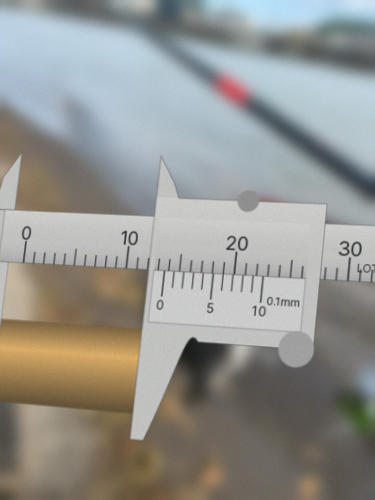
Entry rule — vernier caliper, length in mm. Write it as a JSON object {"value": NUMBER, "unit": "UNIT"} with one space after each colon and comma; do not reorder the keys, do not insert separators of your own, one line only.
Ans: {"value": 13.6, "unit": "mm"}
